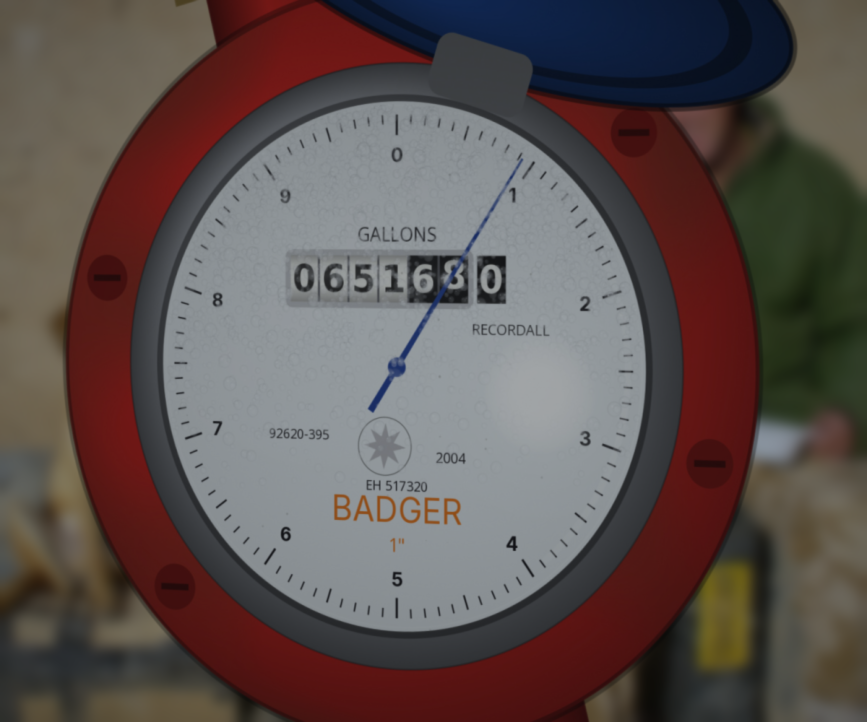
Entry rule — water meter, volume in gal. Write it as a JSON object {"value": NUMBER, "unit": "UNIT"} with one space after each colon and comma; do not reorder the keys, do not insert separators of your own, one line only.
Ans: {"value": 651680.9, "unit": "gal"}
